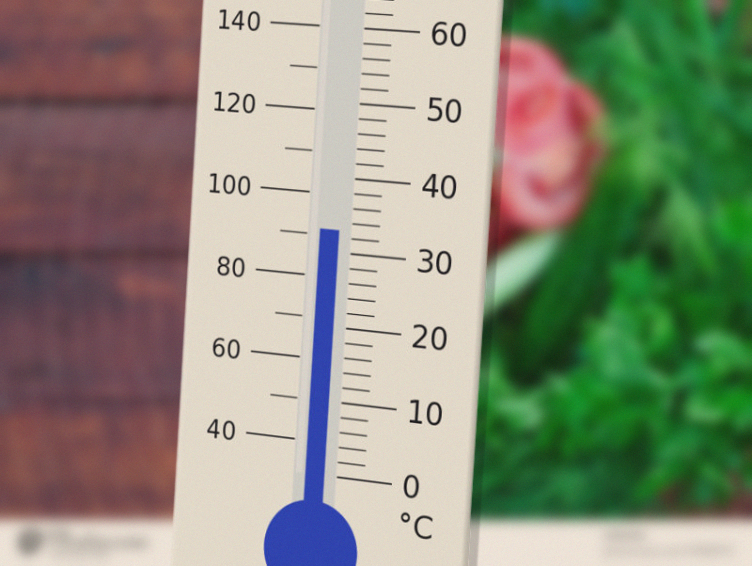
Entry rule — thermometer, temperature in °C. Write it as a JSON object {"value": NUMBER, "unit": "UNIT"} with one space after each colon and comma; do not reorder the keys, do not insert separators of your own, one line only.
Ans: {"value": 33, "unit": "°C"}
